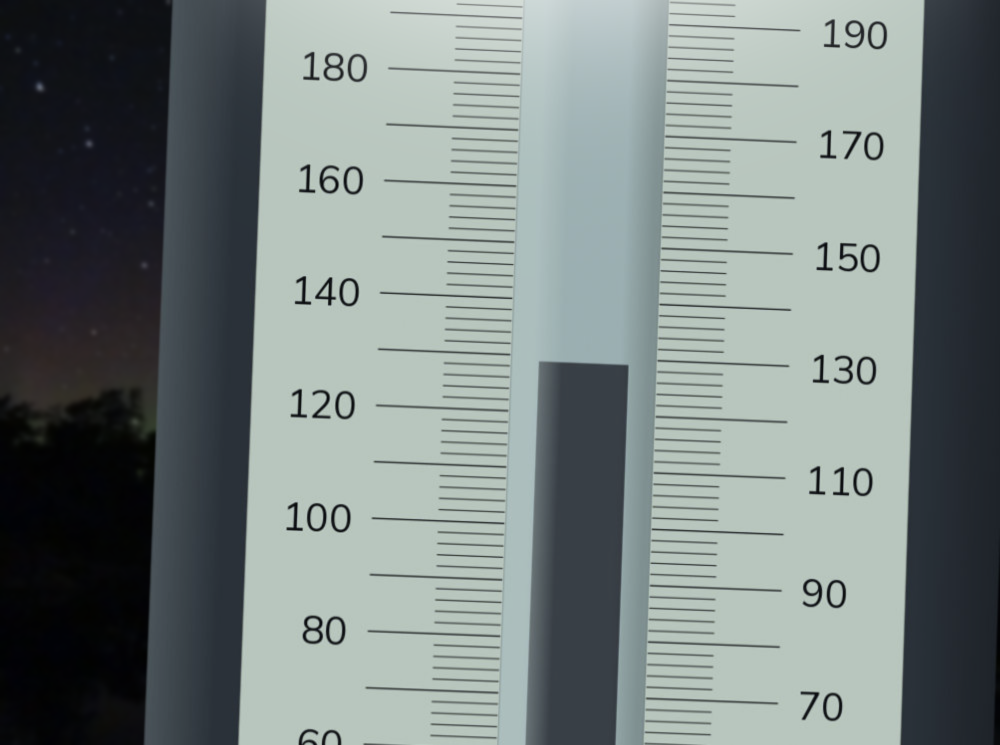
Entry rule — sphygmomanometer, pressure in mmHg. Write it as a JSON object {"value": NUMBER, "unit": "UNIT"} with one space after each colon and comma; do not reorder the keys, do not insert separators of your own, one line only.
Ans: {"value": 129, "unit": "mmHg"}
